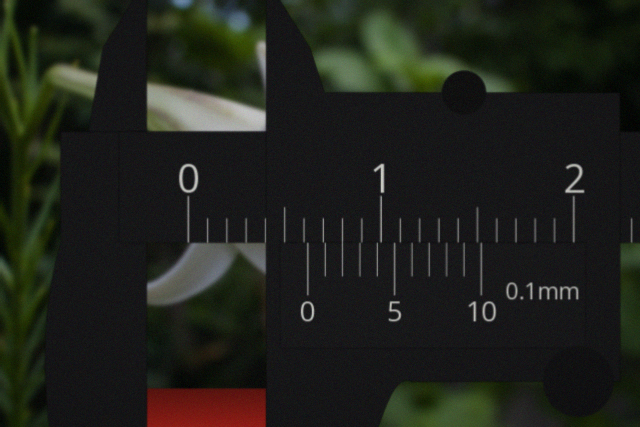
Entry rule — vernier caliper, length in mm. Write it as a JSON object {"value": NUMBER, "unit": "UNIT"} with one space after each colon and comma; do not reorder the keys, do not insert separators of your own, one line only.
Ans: {"value": 6.2, "unit": "mm"}
